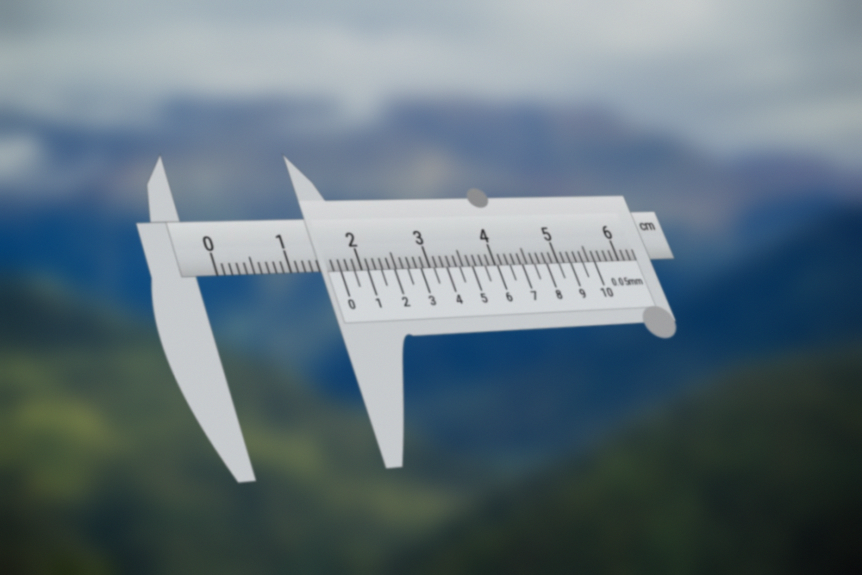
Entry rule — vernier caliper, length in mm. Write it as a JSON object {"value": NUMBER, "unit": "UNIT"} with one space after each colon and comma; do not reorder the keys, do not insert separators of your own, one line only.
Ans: {"value": 17.0, "unit": "mm"}
